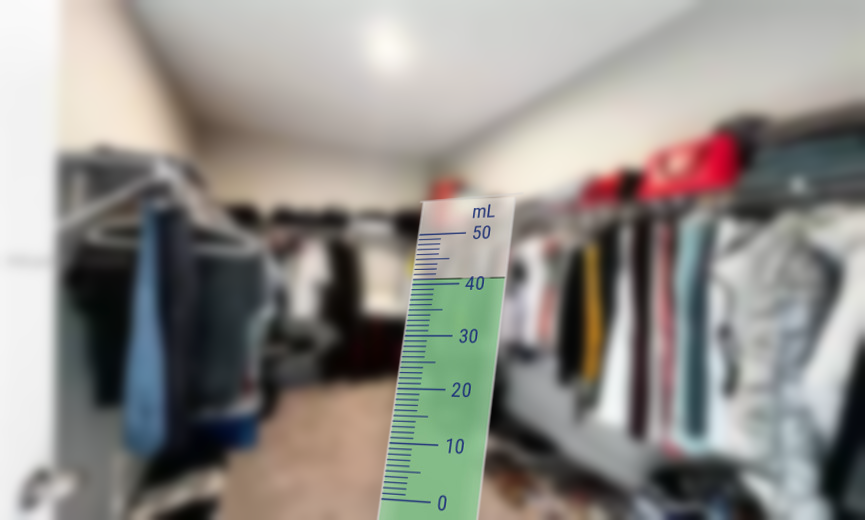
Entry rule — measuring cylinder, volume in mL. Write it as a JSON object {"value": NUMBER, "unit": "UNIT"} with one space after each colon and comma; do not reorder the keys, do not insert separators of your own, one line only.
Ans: {"value": 41, "unit": "mL"}
